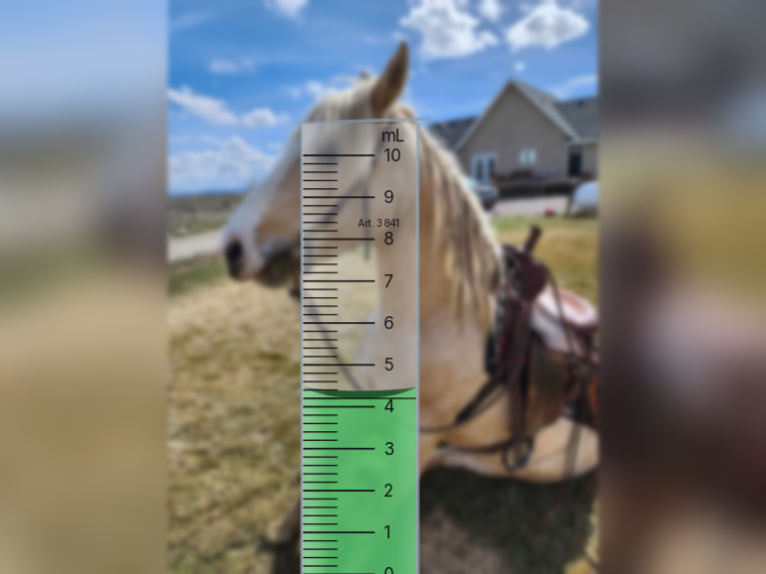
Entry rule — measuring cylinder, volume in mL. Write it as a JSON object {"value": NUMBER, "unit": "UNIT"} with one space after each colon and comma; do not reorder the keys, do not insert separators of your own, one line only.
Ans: {"value": 4.2, "unit": "mL"}
